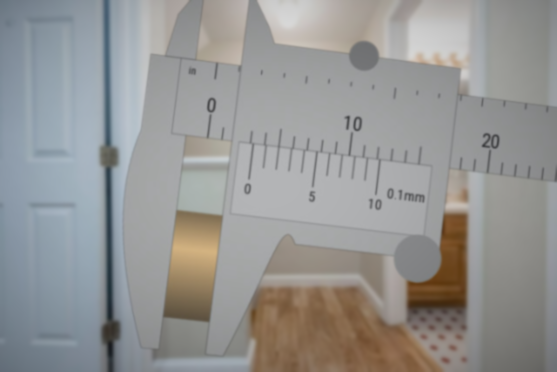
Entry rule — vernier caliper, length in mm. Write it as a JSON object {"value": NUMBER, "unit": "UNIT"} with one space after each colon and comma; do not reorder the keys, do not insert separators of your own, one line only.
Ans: {"value": 3.2, "unit": "mm"}
